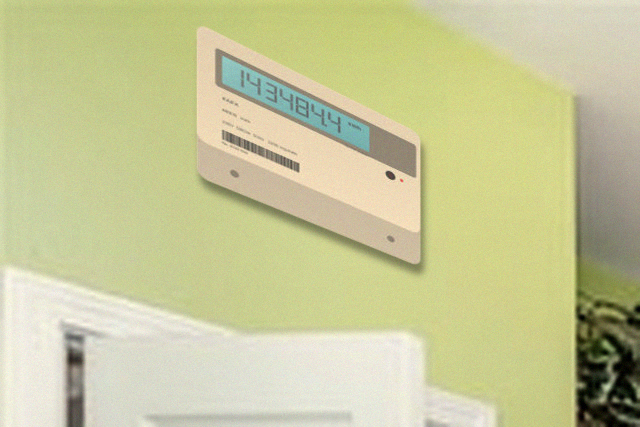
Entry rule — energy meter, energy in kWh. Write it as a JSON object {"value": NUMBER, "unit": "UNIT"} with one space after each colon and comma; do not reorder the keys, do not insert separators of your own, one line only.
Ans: {"value": 143484.4, "unit": "kWh"}
